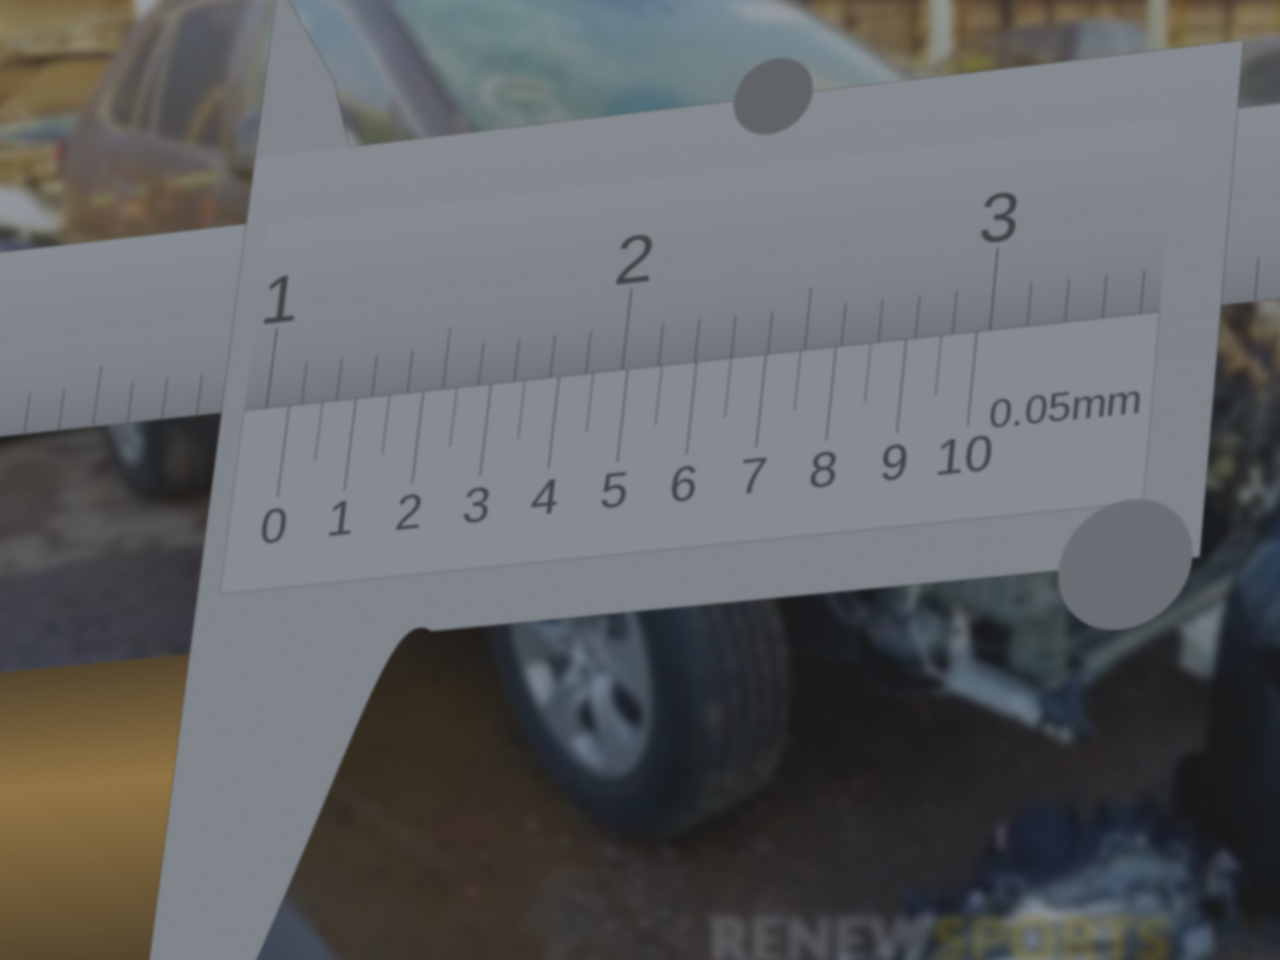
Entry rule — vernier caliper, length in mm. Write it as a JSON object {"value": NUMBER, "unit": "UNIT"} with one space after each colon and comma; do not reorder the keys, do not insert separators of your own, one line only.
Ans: {"value": 10.65, "unit": "mm"}
